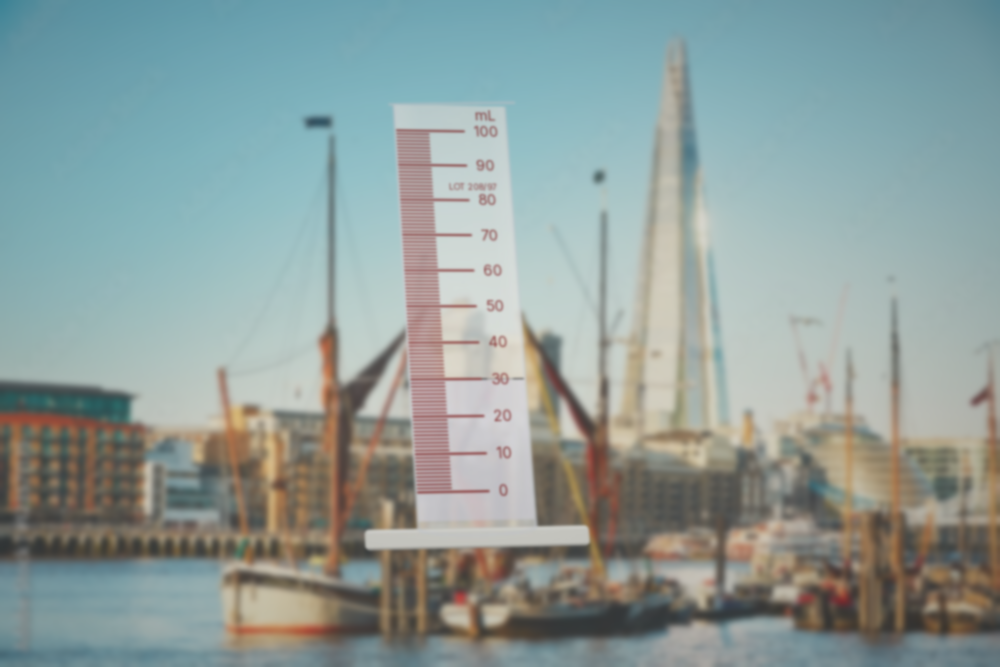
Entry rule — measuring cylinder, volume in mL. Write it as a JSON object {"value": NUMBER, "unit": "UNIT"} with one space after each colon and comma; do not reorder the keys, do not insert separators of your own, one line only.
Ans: {"value": 30, "unit": "mL"}
